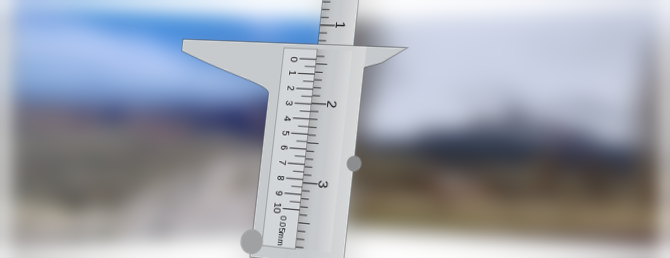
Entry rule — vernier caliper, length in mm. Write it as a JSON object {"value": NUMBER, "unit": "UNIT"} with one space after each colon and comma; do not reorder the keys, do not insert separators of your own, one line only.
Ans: {"value": 14.4, "unit": "mm"}
